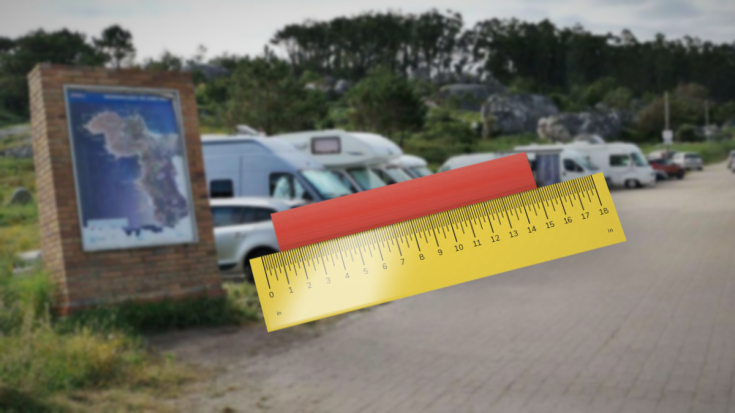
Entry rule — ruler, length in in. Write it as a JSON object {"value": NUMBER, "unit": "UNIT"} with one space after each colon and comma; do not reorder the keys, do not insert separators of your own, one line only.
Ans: {"value": 14, "unit": "in"}
